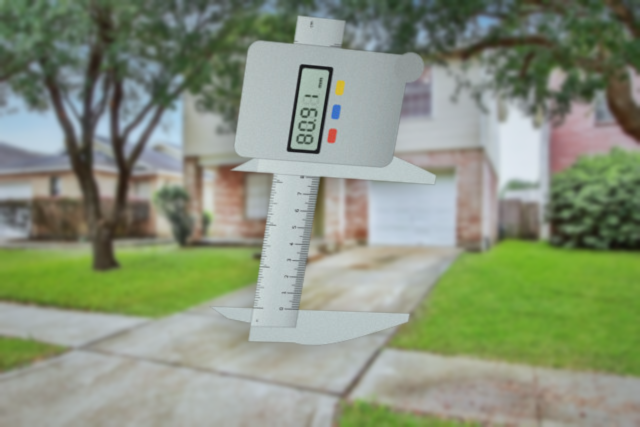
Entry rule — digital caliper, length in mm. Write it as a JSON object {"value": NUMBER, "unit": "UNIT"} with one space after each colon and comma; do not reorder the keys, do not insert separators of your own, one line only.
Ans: {"value": 80.91, "unit": "mm"}
